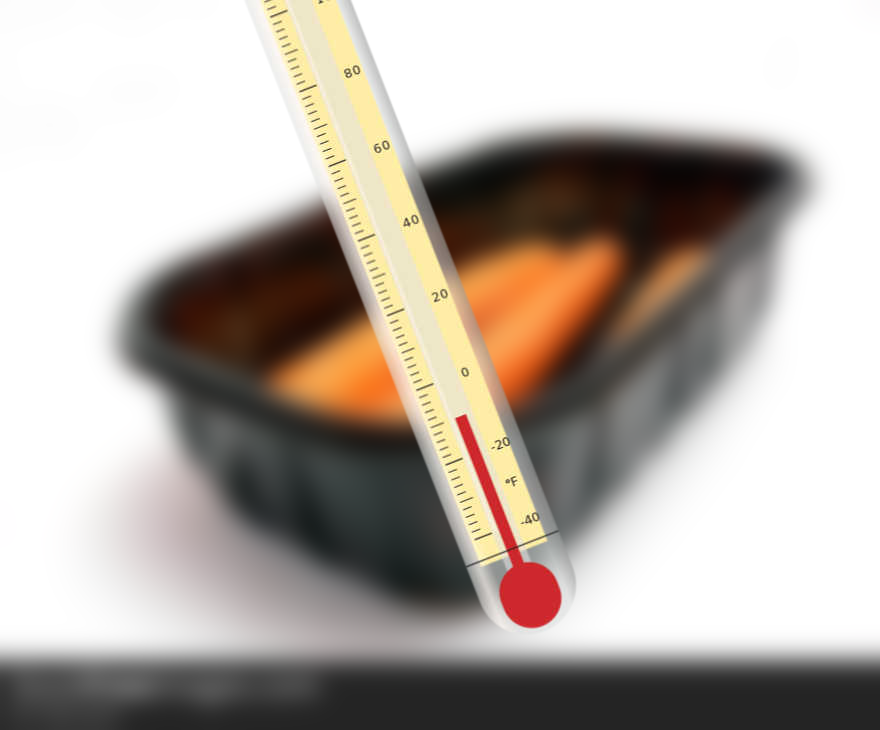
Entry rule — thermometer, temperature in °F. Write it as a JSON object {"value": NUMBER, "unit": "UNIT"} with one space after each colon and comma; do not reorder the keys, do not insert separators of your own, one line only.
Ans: {"value": -10, "unit": "°F"}
